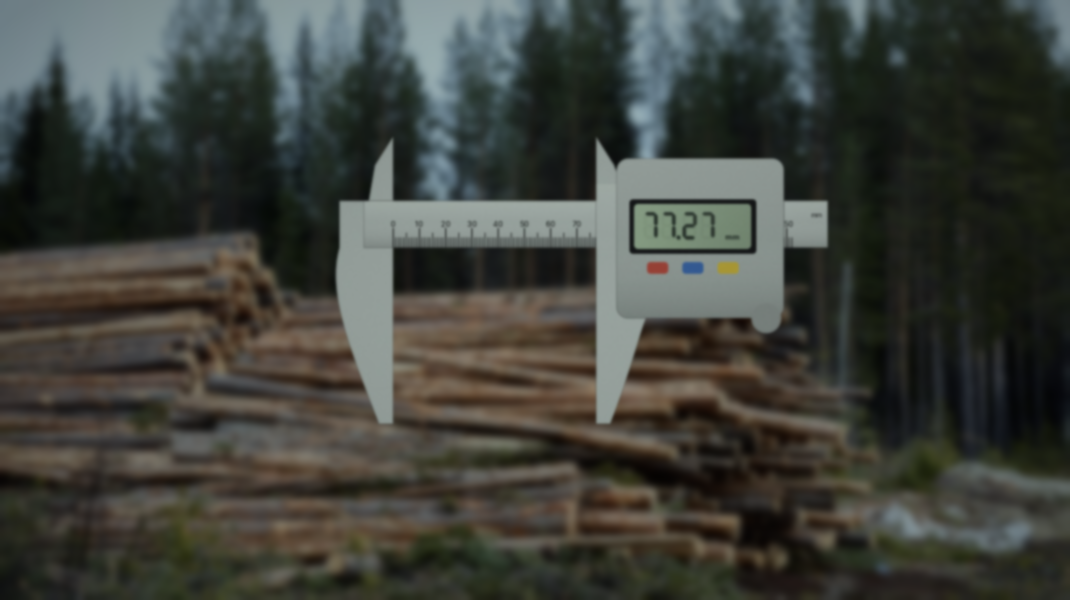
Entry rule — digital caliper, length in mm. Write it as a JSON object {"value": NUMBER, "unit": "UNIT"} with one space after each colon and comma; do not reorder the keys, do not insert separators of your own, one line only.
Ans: {"value": 77.27, "unit": "mm"}
